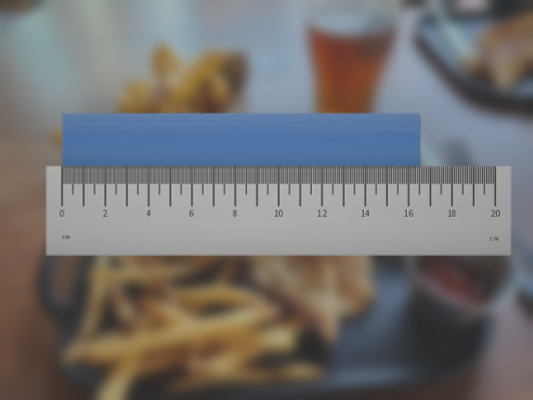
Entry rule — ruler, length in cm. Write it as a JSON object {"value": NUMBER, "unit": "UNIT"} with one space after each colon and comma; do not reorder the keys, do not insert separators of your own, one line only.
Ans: {"value": 16.5, "unit": "cm"}
